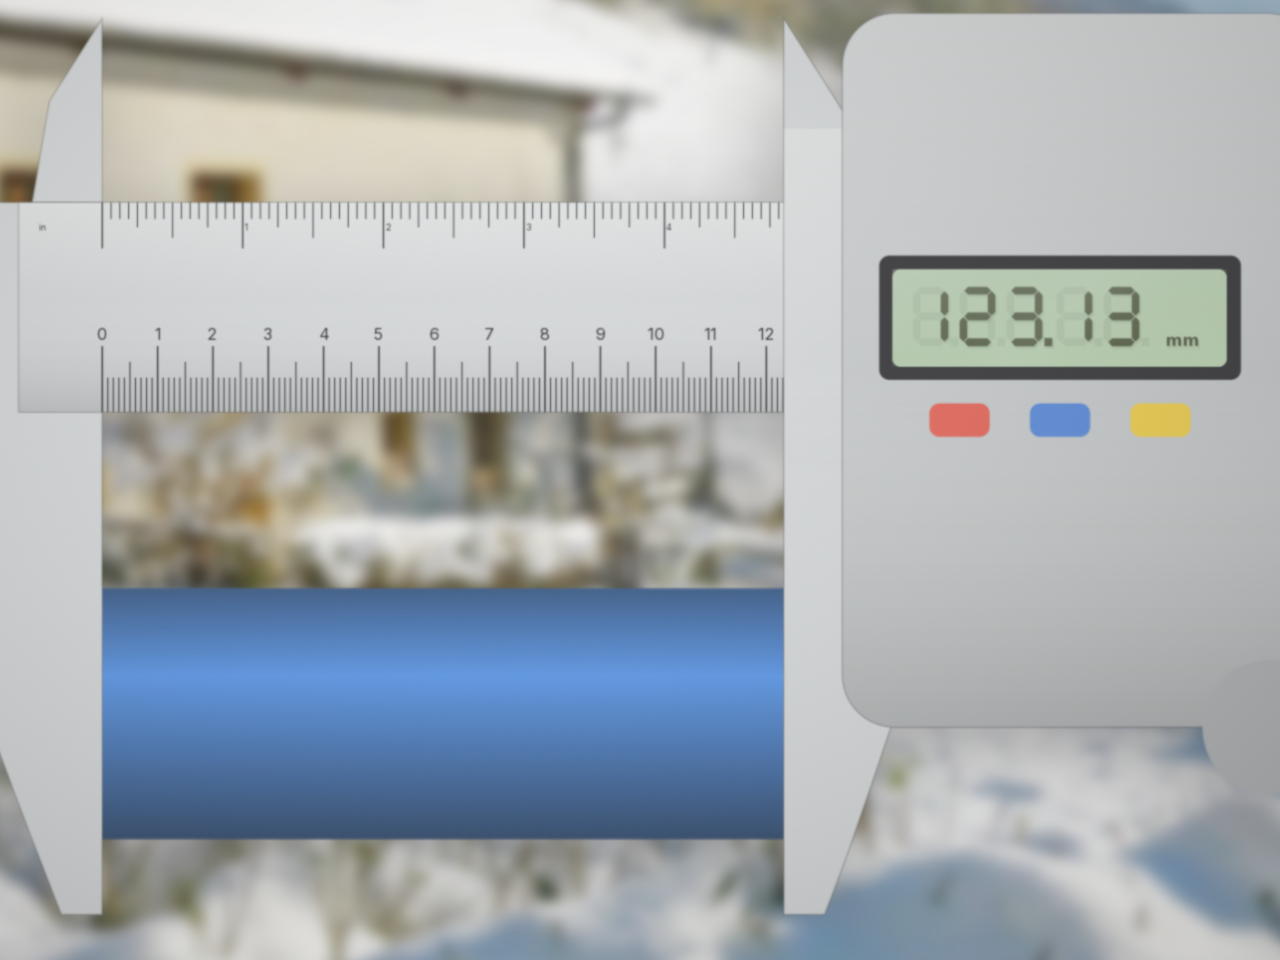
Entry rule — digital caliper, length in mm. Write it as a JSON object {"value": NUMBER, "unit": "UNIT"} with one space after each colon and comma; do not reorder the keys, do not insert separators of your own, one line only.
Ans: {"value": 123.13, "unit": "mm"}
